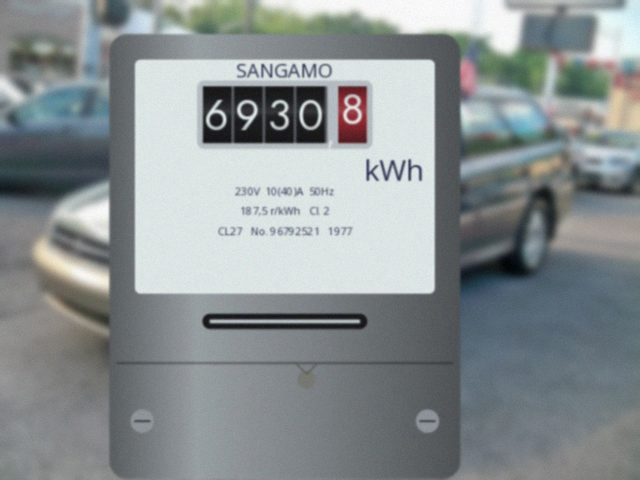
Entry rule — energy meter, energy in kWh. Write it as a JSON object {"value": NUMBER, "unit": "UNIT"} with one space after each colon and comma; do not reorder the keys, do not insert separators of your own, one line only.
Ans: {"value": 6930.8, "unit": "kWh"}
